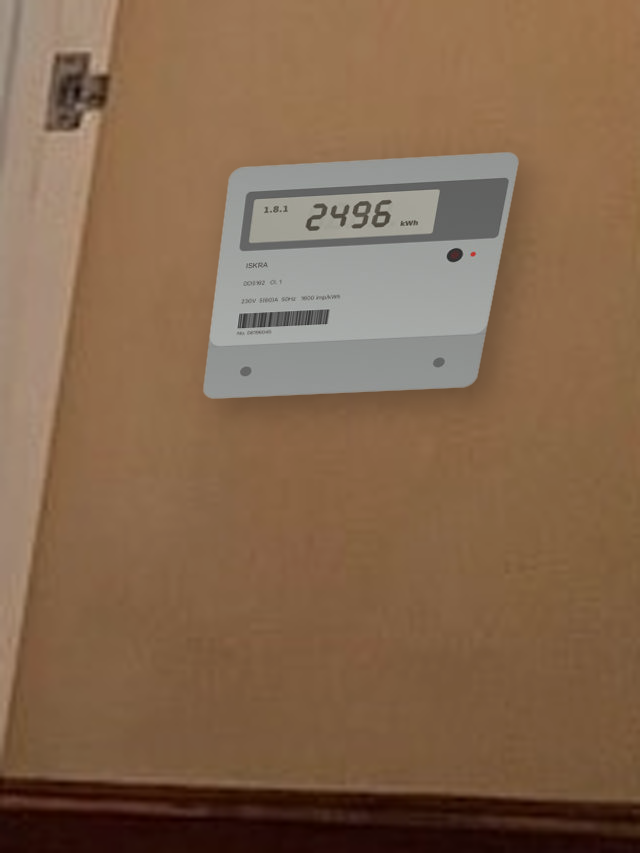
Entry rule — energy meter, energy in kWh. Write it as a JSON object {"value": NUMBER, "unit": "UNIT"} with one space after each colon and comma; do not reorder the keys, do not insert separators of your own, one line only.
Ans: {"value": 2496, "unit": "kWh"}
